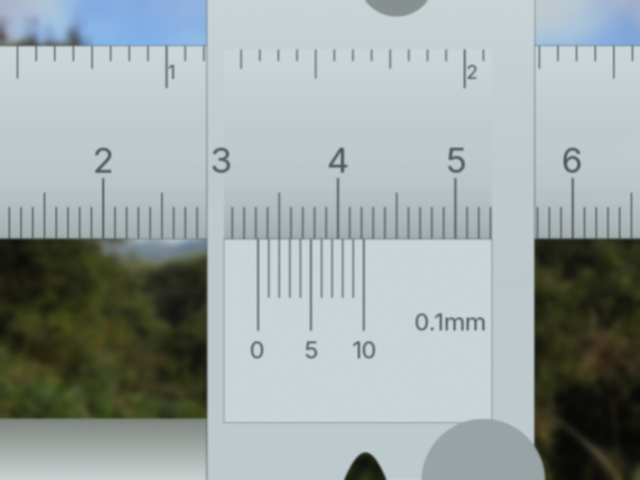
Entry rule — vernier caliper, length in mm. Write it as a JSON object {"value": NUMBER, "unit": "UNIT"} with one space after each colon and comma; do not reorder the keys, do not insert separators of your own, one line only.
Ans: {"value": 33.2, "unit": "mm"}
